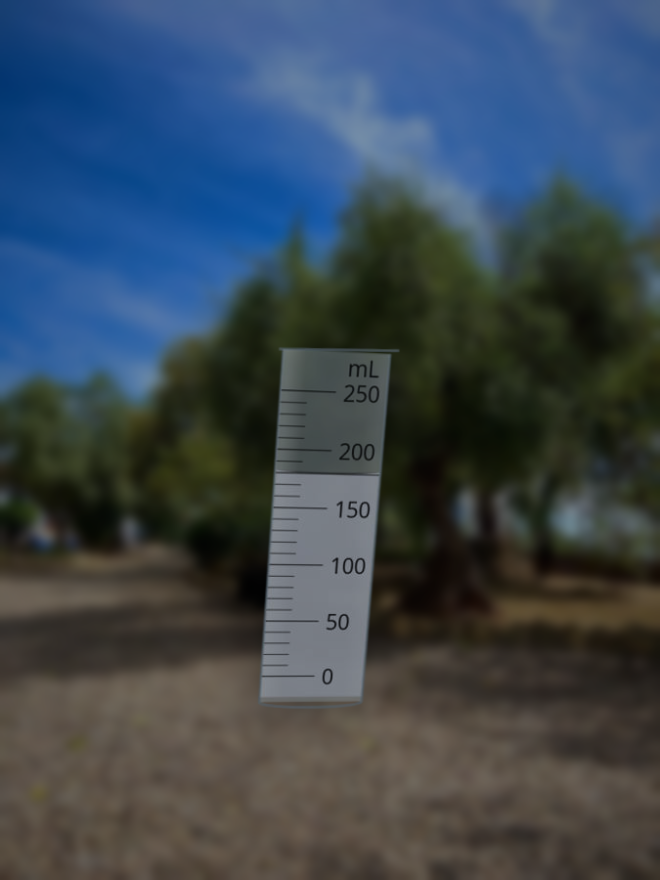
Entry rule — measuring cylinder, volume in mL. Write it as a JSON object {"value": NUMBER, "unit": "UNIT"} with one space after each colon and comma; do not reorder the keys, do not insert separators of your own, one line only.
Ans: {"value": 180, "unit": "mL"}
